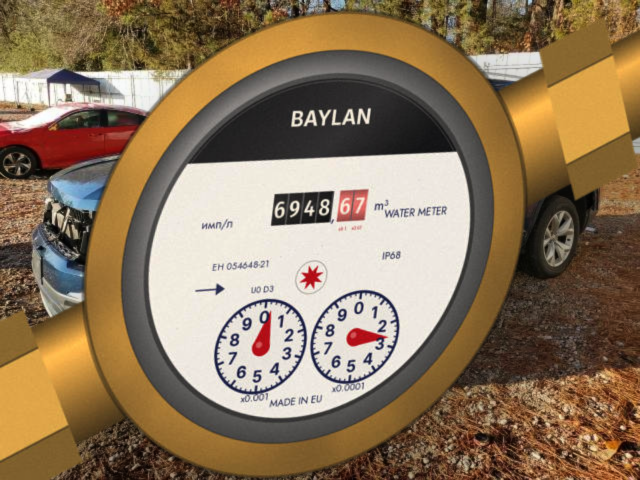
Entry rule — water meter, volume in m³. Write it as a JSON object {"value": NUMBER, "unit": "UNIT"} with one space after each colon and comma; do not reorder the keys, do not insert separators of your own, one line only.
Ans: {"value": 6948.6702, "unit": "m³"}
